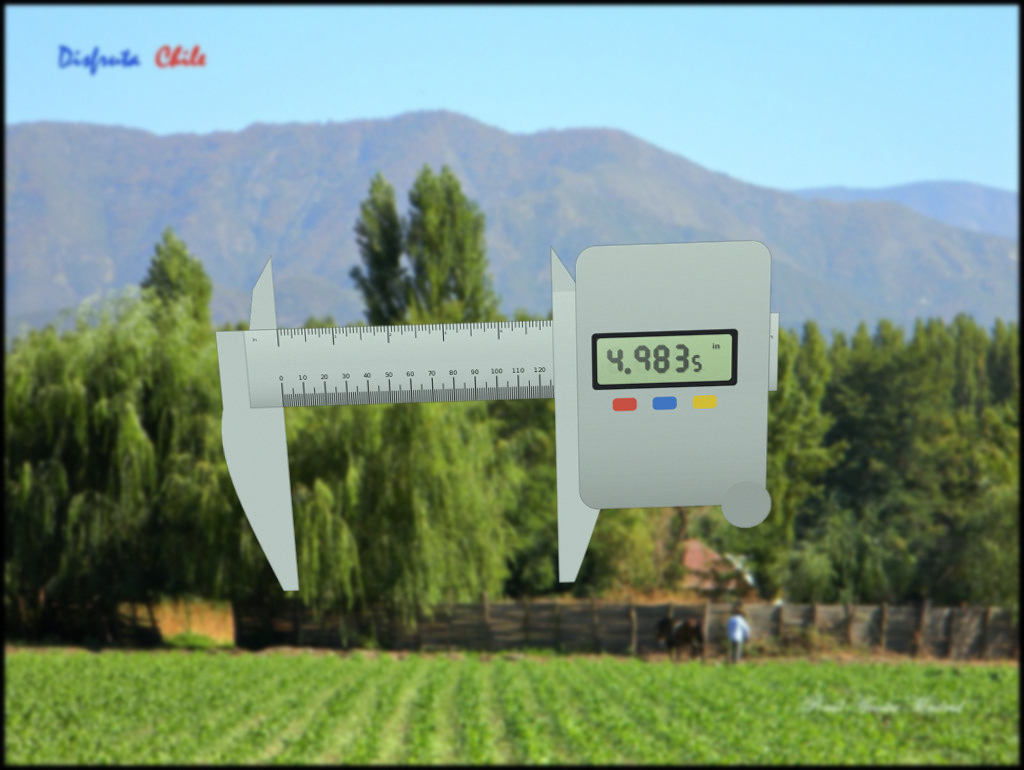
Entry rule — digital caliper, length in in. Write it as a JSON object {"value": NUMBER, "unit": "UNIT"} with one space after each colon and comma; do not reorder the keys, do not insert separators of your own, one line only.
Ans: {"value": 4.9835, "unit": "in"}
